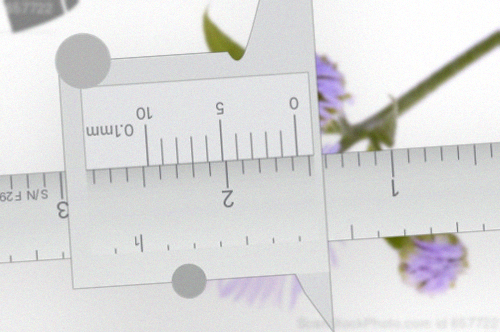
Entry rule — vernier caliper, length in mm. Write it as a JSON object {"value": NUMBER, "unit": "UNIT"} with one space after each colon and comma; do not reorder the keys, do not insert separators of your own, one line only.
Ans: {"value": 15.7, "unit": "mm"}
